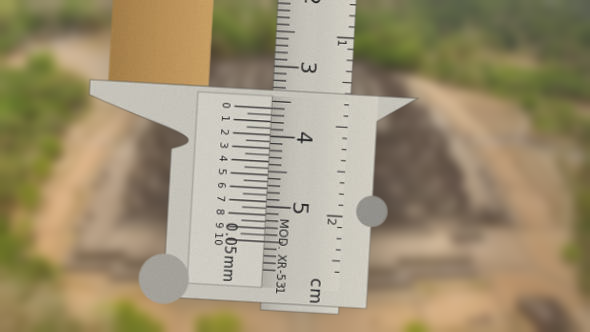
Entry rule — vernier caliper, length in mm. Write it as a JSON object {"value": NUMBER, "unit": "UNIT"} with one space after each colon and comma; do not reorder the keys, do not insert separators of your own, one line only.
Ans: {"value": 36.0, "unit": "mm"}
